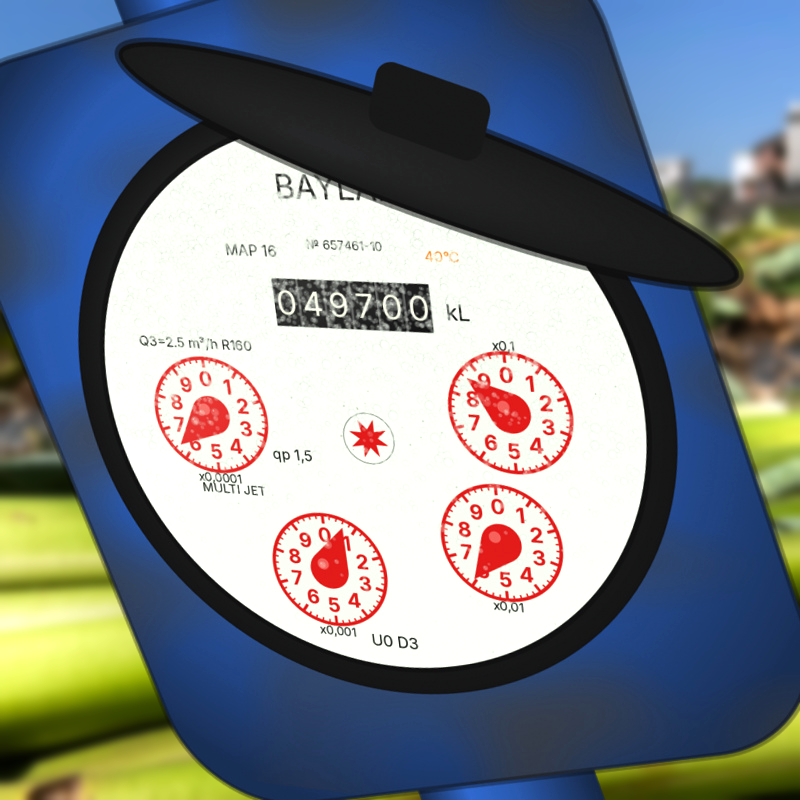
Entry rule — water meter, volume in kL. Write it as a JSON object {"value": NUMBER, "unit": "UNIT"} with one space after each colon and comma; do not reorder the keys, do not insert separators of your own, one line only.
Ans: {"value": 49700.8606, "unit": "kL"}
